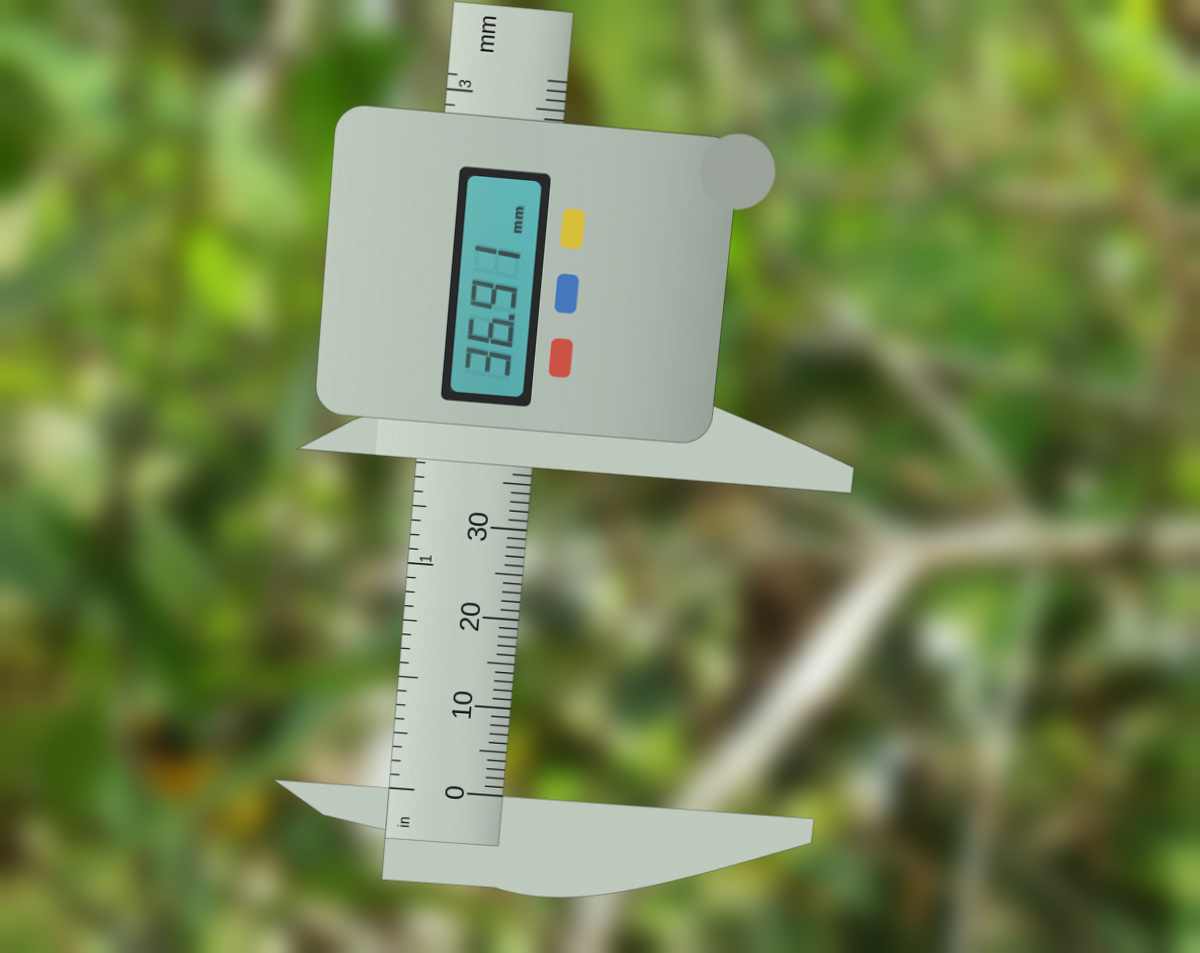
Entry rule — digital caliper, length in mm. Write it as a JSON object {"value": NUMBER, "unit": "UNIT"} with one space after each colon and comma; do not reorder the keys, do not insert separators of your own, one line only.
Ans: {"value": 36.91, "unit": "mm"}
